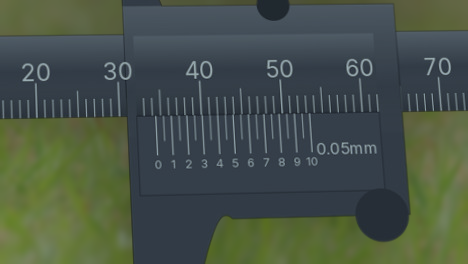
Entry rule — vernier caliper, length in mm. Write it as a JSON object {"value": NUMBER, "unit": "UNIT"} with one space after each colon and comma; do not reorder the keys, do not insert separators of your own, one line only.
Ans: {"value": 34.4, "unit": "mm"}
